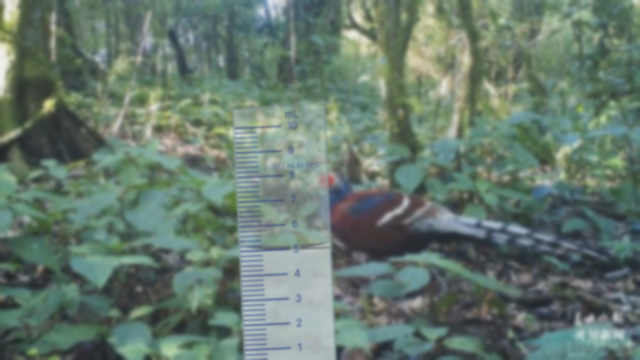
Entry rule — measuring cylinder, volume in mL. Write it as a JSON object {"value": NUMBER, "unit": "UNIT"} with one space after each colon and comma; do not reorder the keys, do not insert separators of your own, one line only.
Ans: {"value": 5, "unit": "mL"}
